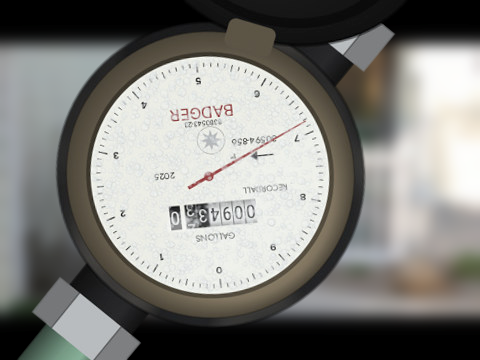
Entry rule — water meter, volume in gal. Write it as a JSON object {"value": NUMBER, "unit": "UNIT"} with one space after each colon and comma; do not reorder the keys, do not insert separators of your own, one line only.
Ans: {"value": 94326.8, "unit": "gal"}
